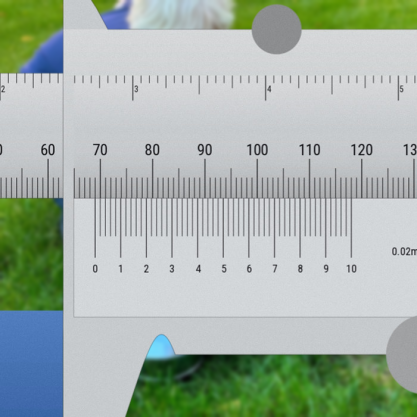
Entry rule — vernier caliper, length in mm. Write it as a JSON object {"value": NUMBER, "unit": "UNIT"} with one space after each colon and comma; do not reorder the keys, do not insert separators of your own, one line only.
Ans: {"value": 69.0, "unit": "mm"}
